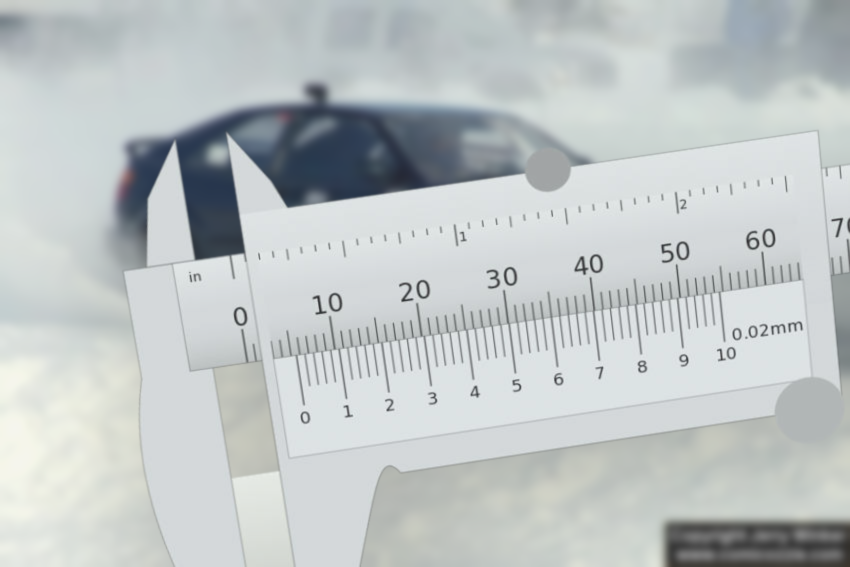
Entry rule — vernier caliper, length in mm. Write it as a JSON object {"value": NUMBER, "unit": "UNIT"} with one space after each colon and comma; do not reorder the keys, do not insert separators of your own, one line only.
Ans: {"value": 5.6, "unit": "mm"}
